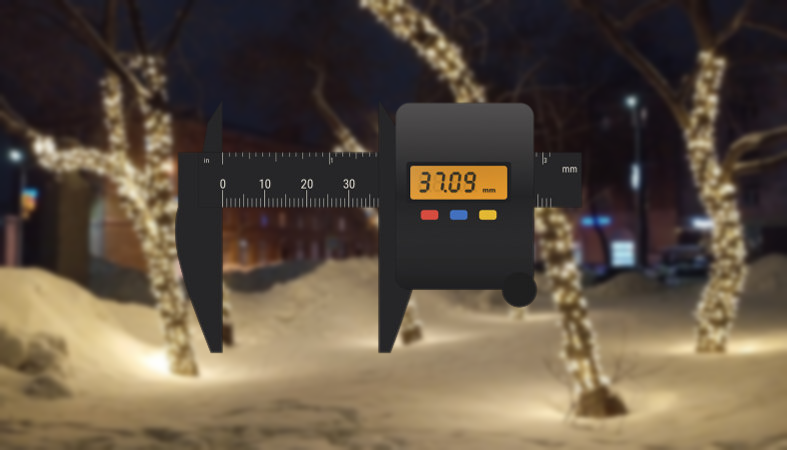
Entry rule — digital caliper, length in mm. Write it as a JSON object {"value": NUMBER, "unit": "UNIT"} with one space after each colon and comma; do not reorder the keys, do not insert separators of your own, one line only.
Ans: {"value": 37.09, "unit": "mm"}
